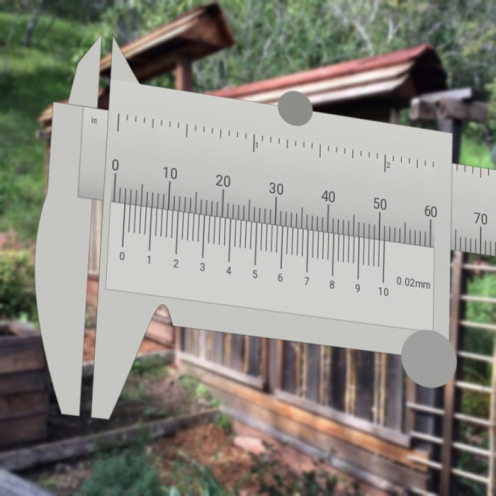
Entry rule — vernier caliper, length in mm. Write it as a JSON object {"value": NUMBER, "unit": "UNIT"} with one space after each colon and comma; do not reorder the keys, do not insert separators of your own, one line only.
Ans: {"value": 2.0, "unit": "mm"}
